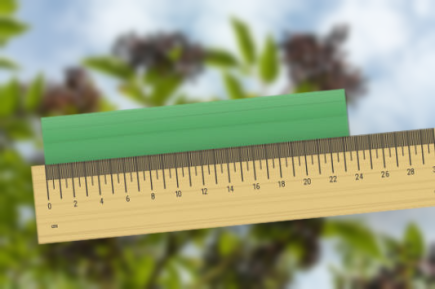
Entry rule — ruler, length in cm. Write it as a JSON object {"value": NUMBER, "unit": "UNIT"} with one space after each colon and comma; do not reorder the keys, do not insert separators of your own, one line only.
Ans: {"value": 23.5, "unit": "cm"}
